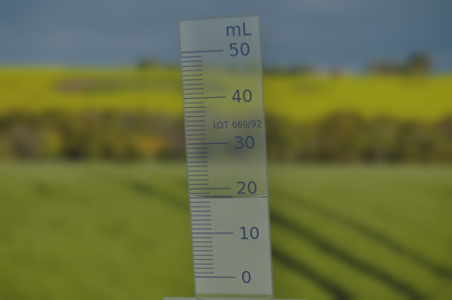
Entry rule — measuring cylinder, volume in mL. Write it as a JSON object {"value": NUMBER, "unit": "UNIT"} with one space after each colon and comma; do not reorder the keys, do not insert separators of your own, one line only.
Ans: {"value": 18, "unit": "mL"}
